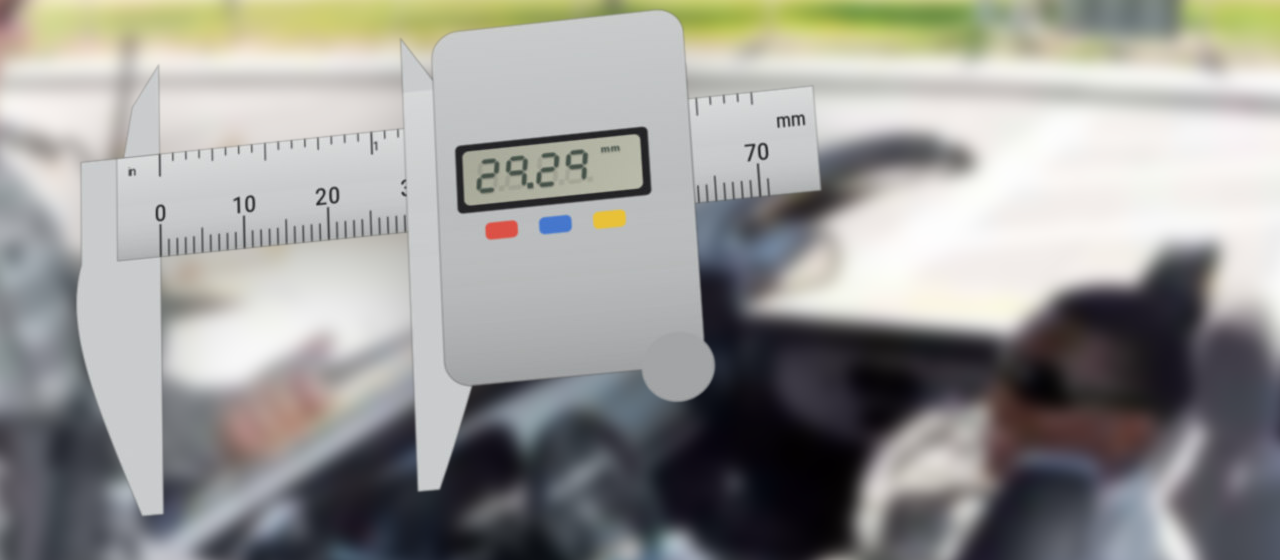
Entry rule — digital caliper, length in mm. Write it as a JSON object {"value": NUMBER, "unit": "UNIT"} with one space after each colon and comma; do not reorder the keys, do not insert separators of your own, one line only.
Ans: {"value": 29.29, "unit": "mm"}
